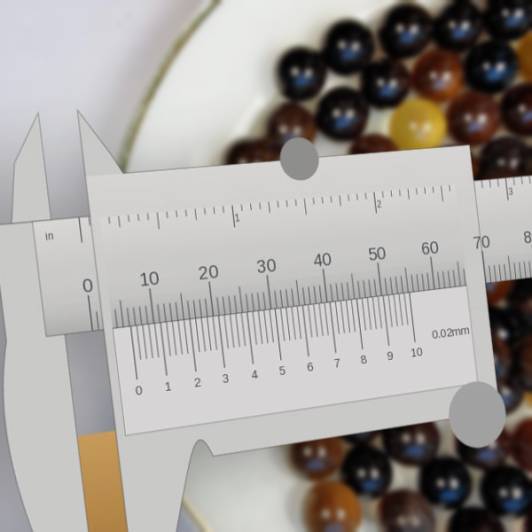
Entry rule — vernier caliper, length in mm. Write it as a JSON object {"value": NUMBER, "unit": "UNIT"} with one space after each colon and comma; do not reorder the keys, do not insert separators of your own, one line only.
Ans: {"value": 6.2, "unit": "mm"}
